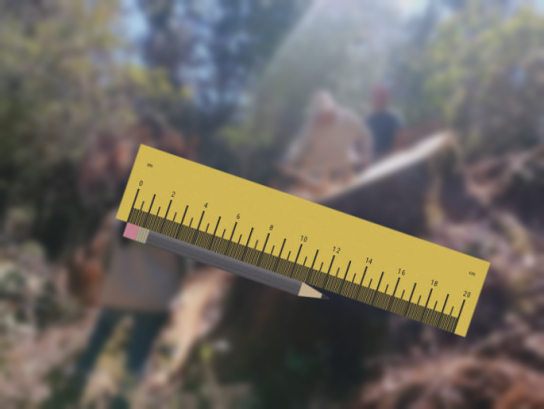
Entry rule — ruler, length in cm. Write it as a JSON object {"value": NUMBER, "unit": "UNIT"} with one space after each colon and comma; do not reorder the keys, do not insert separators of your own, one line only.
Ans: {"value": 12.5, "unit": "cm"}
